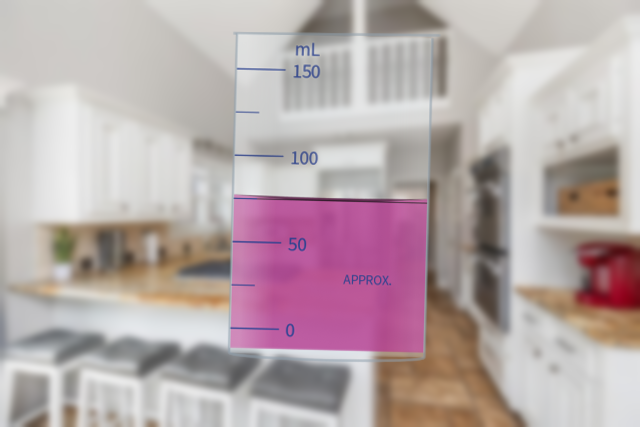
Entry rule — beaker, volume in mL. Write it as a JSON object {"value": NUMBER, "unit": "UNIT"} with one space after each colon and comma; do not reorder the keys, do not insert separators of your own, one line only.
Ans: {"value": 75, "unit": "mL"}
